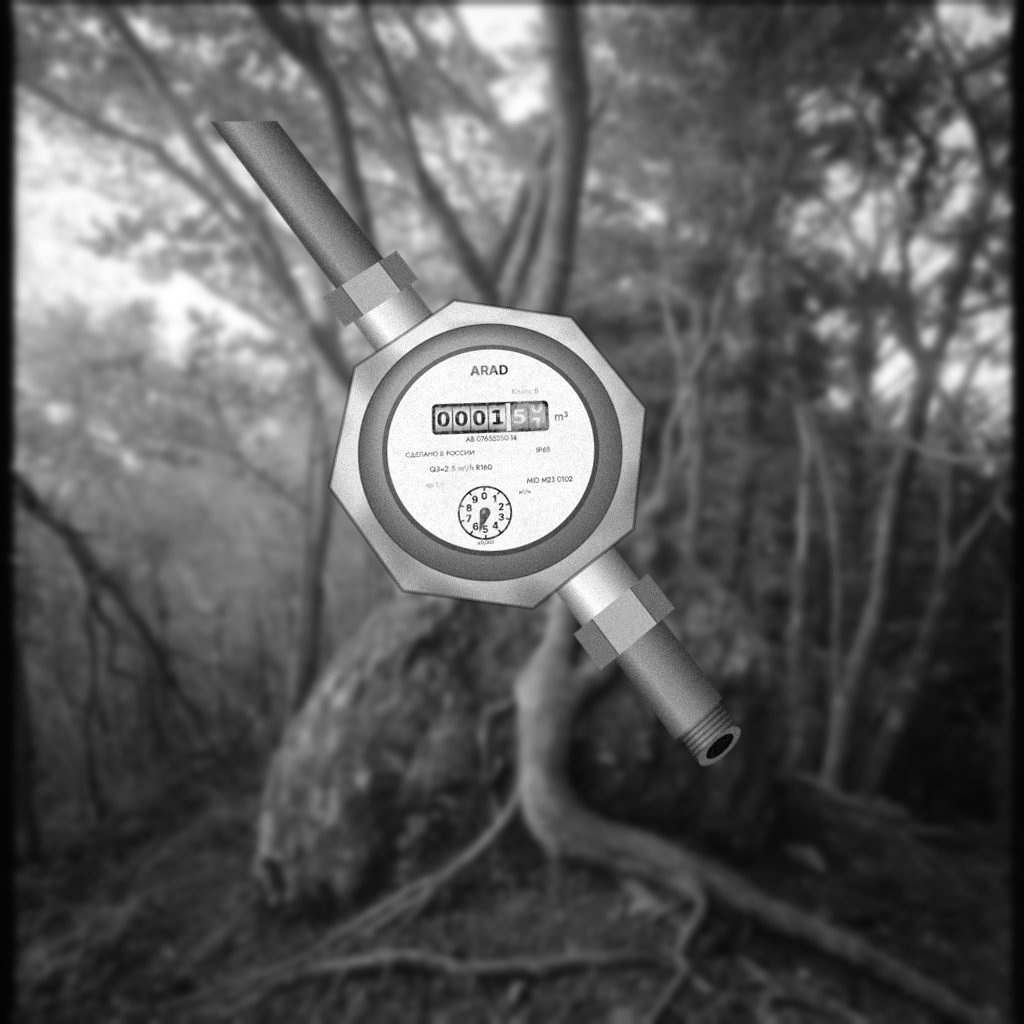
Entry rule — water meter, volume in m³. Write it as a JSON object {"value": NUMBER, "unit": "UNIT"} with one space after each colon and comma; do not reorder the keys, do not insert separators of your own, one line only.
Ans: {"value": 1.505, "unit": "m³"}
